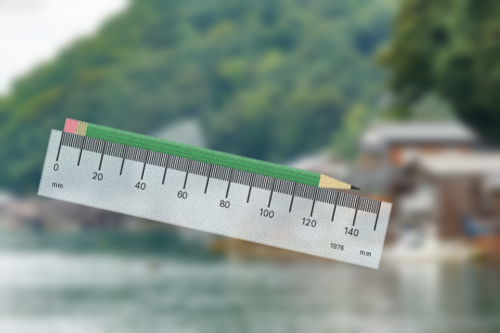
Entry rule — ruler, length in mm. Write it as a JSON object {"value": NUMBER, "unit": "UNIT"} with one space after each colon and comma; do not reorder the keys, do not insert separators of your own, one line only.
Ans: {"value": 140, "unit": "mm"}
